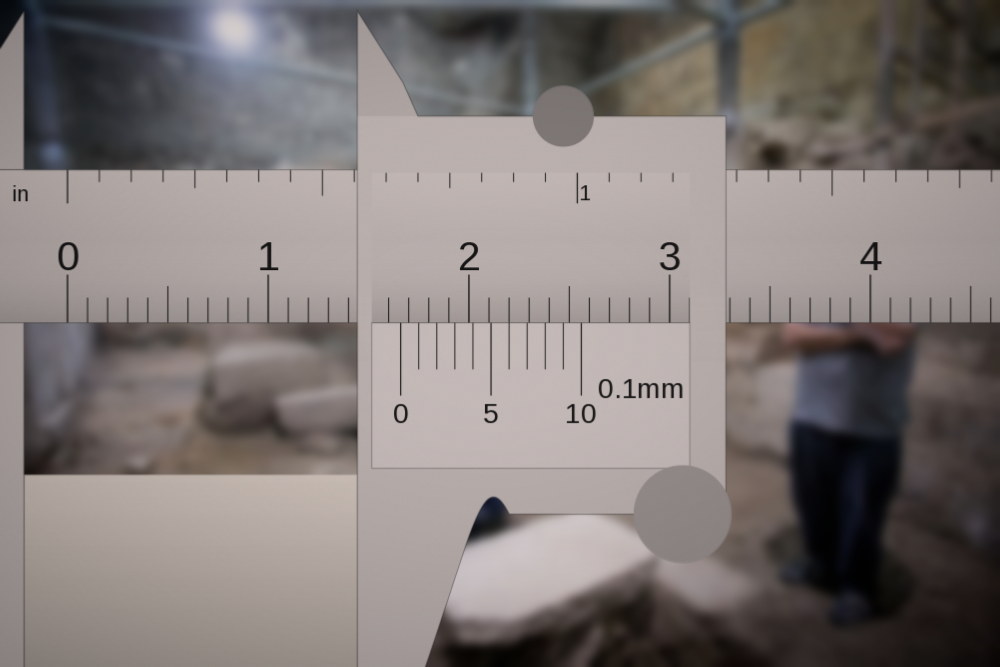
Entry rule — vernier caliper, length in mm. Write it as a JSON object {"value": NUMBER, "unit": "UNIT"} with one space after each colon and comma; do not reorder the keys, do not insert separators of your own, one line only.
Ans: {"value": 16.6, "unit": "mm"}
